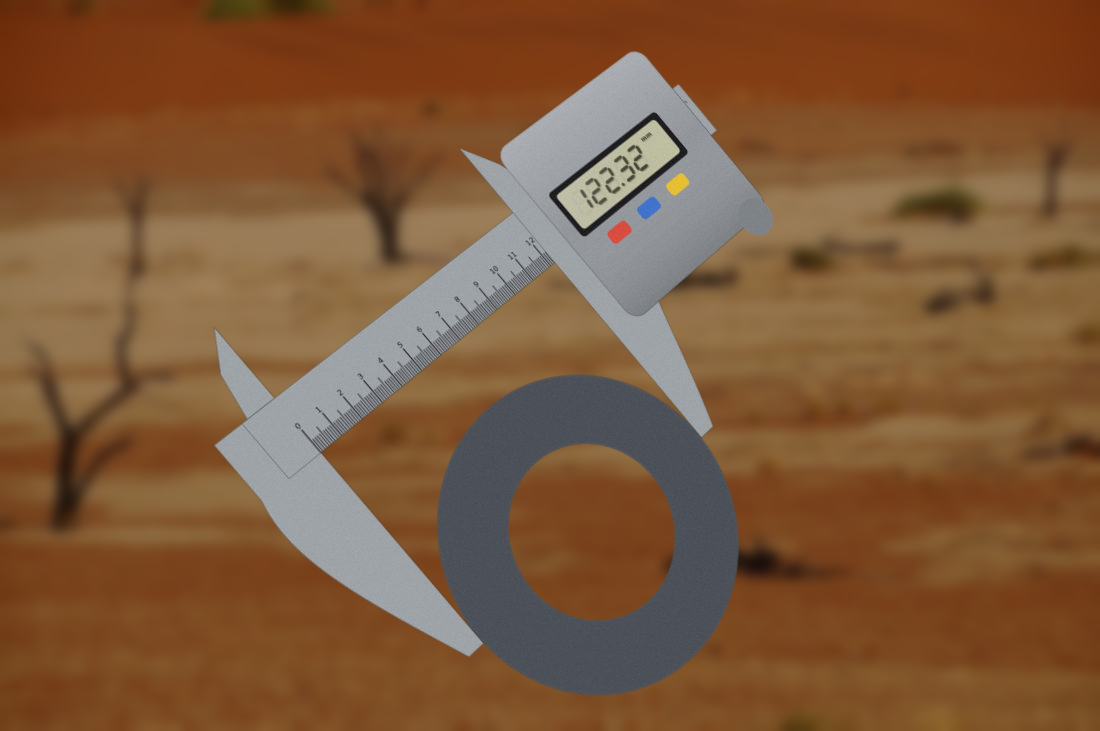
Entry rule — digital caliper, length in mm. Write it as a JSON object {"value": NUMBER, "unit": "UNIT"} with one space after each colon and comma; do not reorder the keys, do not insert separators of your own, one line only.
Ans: {"value": 122.32, "unit": "mm"}
